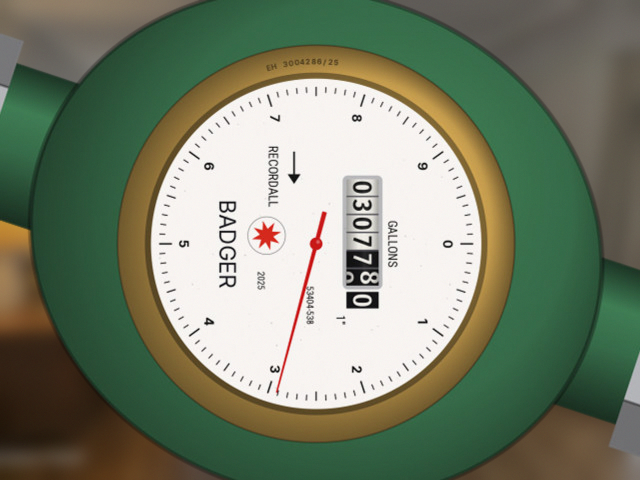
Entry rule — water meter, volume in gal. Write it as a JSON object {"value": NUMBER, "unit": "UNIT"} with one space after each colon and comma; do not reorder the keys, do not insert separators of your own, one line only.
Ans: {"value": 307782.9, "unit": "gal"}
